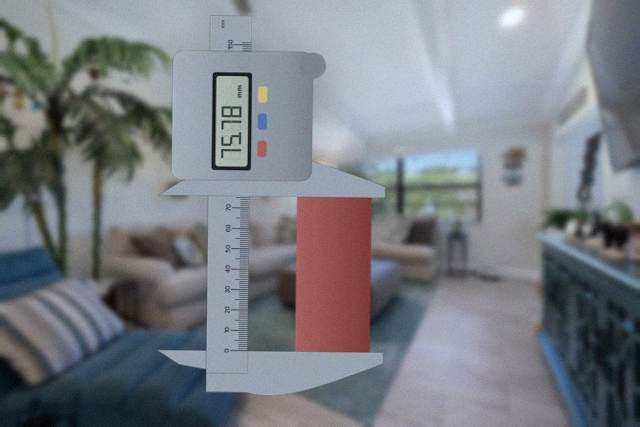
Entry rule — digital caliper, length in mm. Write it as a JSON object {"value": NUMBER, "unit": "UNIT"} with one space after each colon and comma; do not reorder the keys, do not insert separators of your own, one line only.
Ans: {"value": 75.78, "unit": "mm"}
